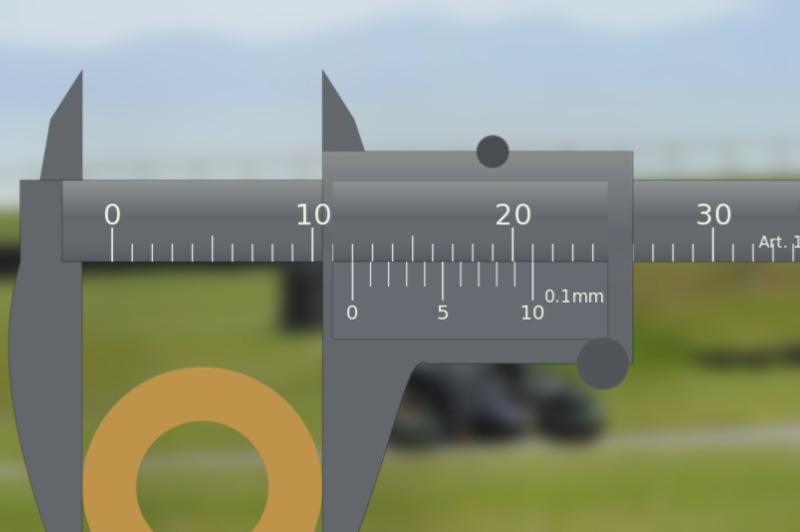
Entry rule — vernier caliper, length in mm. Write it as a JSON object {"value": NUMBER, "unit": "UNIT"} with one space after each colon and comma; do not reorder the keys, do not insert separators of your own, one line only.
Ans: {"value": 12.0, "unit": "mm"}
